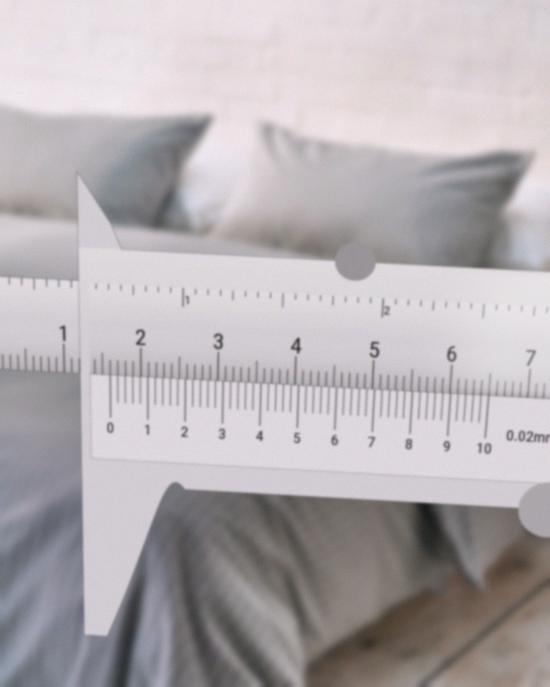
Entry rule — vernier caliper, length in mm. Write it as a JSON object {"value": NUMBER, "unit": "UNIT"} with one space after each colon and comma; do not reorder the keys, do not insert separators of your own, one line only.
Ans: {"value": 16.0, "unit": "mm"}
